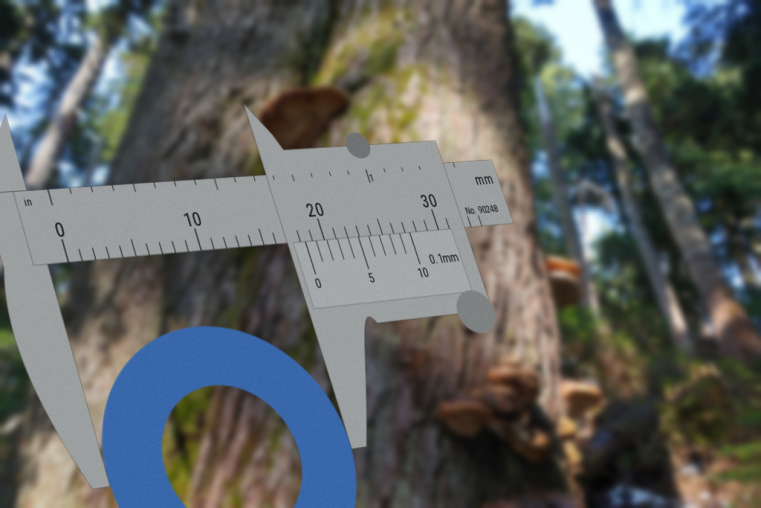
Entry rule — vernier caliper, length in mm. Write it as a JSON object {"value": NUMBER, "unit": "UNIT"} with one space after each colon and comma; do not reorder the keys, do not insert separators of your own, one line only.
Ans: {"value": 18.4, "unit": "mm"}
